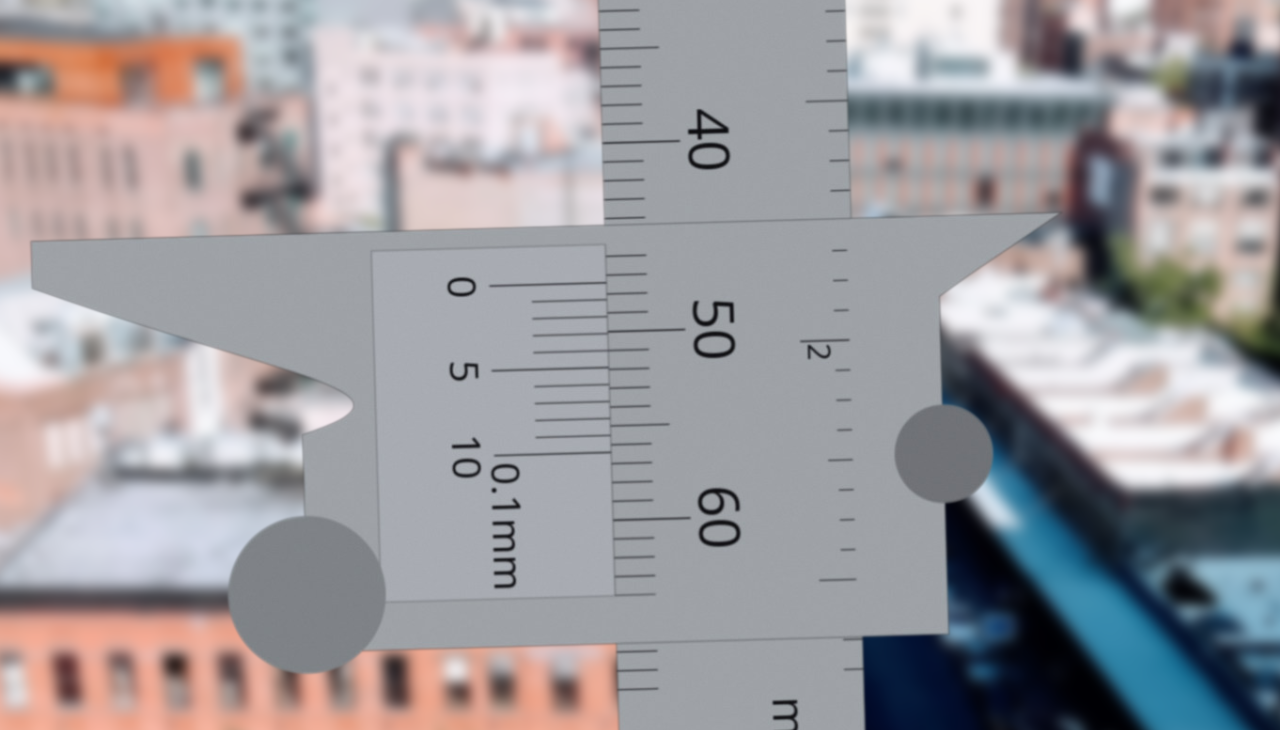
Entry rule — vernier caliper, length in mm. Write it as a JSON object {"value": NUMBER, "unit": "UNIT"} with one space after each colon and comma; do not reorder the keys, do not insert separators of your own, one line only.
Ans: {"value": 47.4, "unit": "mm"}
